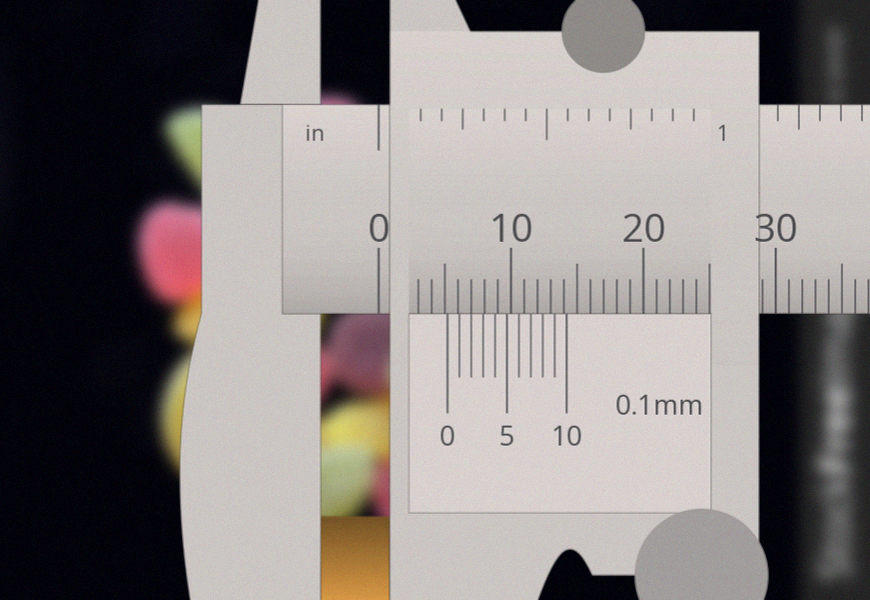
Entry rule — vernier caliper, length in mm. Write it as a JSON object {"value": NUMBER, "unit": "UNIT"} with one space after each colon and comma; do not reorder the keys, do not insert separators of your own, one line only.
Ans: {"value": 5.2, "unit": "mm"}
